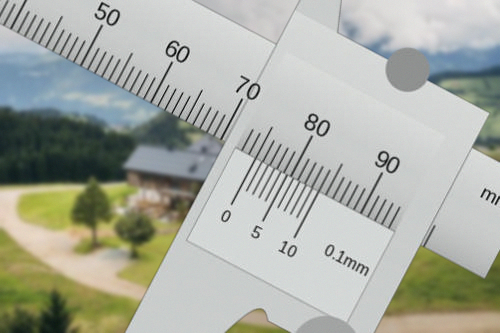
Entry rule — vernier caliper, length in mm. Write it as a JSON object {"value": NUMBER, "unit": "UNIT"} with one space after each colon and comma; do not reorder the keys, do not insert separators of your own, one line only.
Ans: {"value": 75.0, "unit": "mm"}
